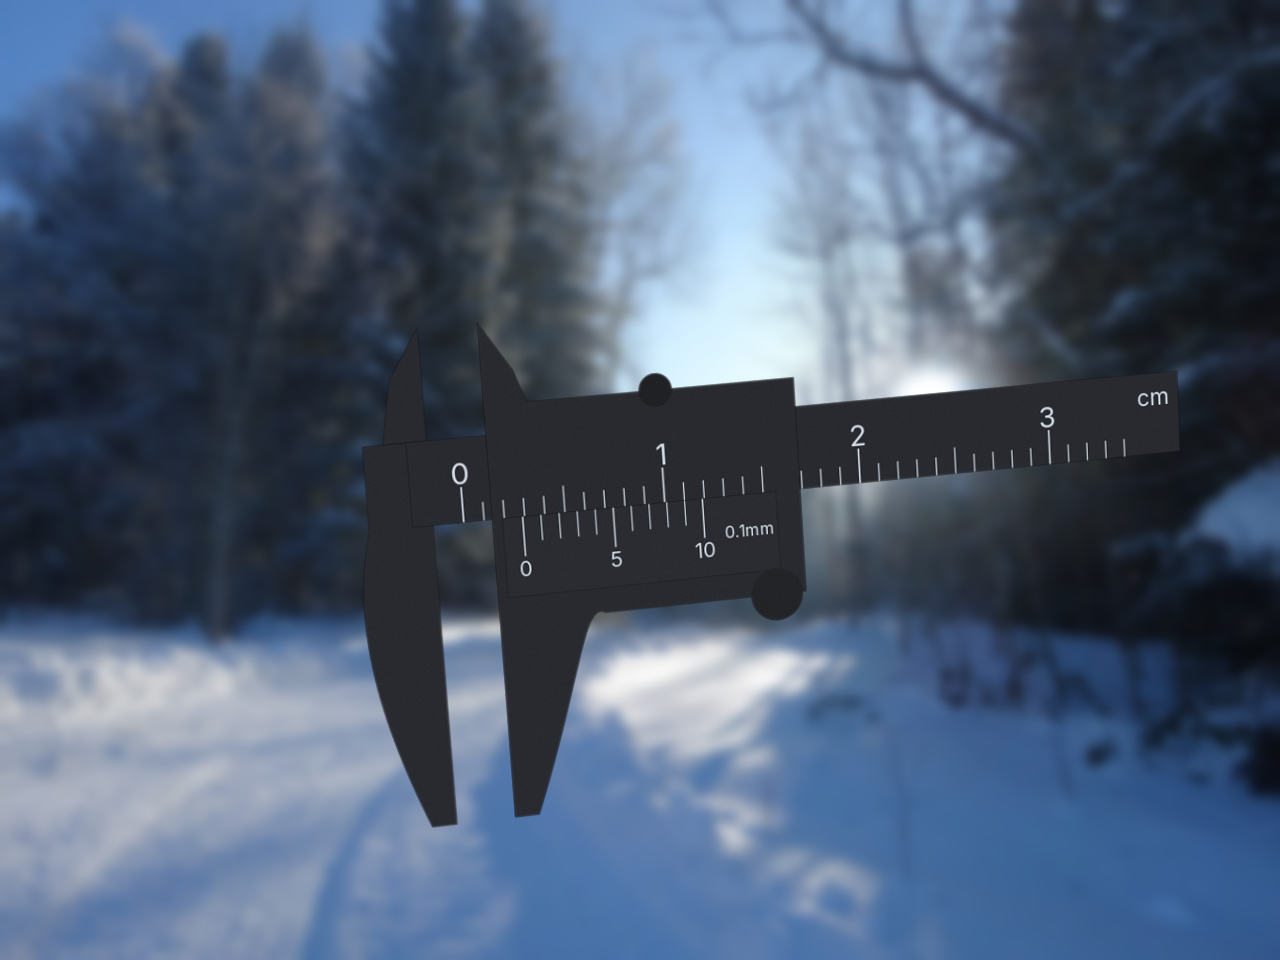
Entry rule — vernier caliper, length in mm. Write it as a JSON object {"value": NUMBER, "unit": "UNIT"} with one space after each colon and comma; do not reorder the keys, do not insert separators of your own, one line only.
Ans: {"value": 2.9, "unit": "mm"}
